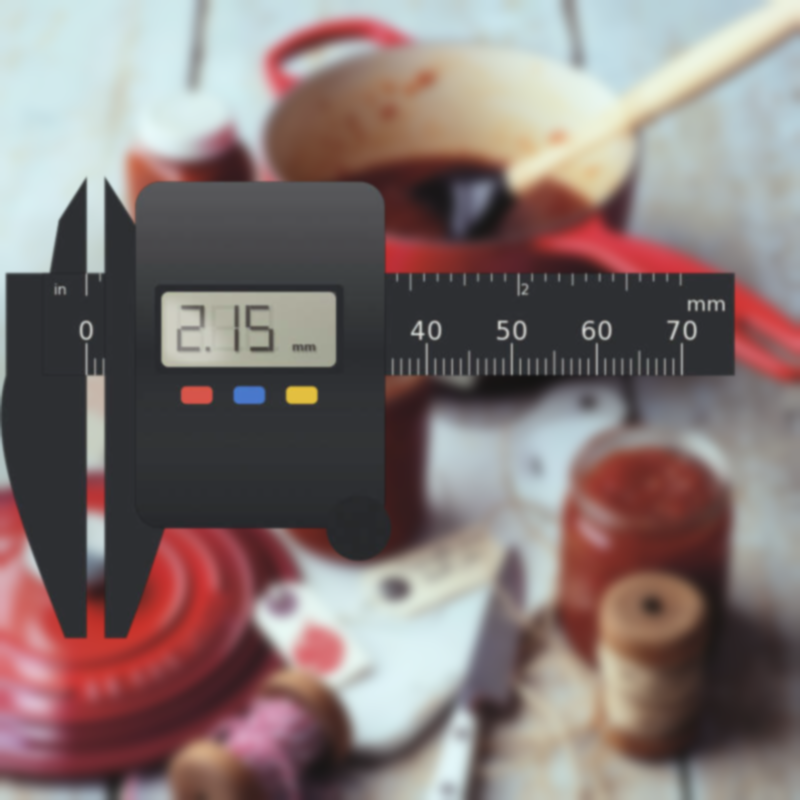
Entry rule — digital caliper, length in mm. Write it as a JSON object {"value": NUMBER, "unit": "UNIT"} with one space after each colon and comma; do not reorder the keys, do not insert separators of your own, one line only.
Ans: {"value": 2.15, "unit": "mm"}
